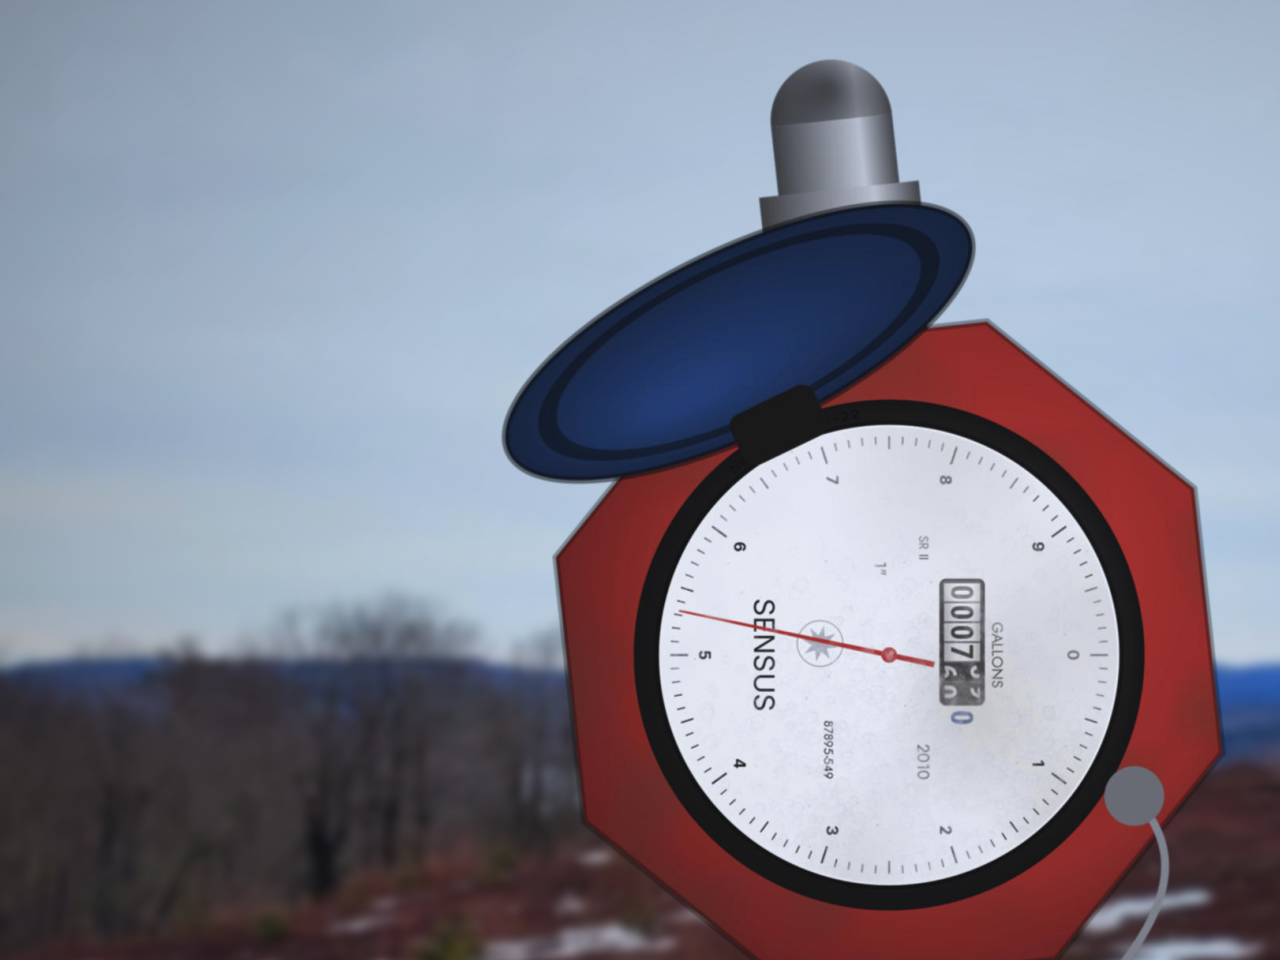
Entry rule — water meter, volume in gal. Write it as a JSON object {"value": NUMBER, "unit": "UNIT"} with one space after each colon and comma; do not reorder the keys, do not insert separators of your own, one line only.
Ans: {"value": 7595.3, "unit": "gal"}
